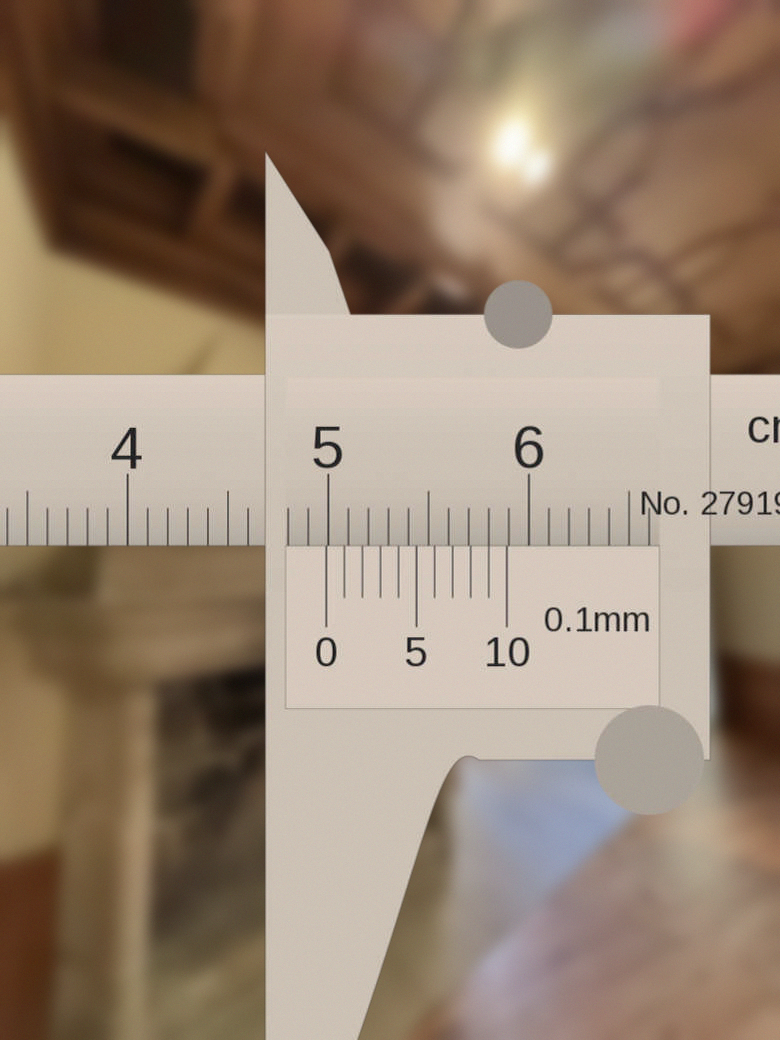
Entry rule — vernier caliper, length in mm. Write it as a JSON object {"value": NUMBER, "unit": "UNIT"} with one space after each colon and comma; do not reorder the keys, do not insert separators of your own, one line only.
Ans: {"value": 49.9, "unit": "mm"}
